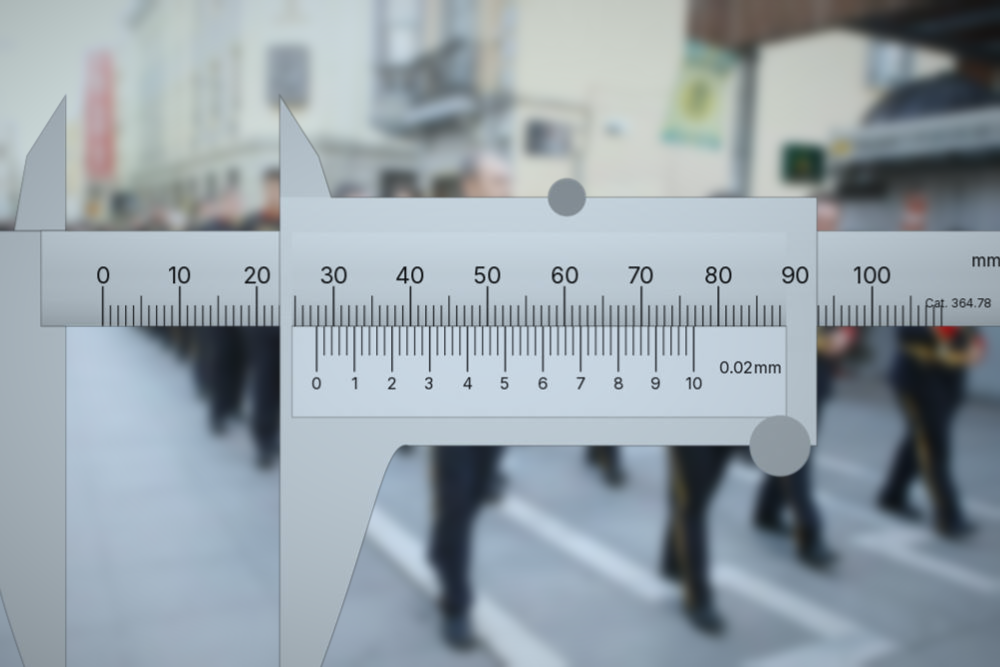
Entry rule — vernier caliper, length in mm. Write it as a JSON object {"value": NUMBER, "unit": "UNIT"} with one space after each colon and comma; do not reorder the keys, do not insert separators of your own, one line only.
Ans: {"value": 27.8, "unit": "mm"}
